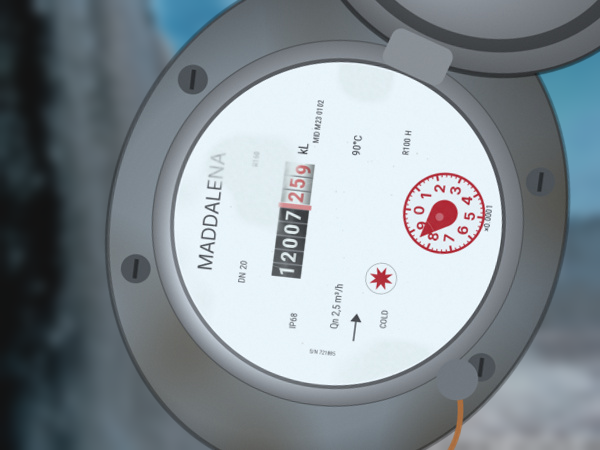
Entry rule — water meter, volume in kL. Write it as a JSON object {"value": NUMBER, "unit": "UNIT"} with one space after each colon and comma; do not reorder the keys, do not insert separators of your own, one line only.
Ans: {"value": 12007.2588, "unit": "kL"}
